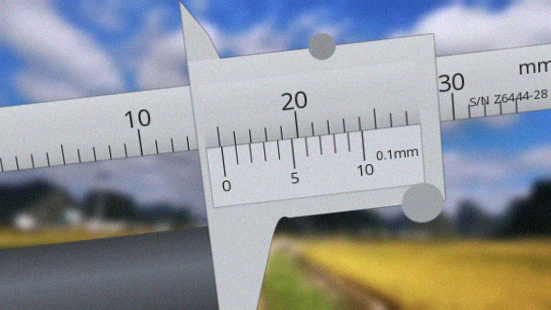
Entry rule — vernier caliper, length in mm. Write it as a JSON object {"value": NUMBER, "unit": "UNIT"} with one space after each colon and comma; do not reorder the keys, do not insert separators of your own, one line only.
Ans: {"value": 15.1, "unit": "mm"}
